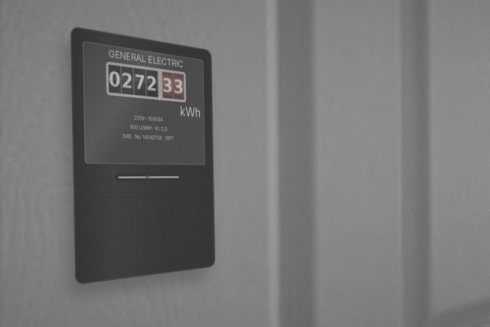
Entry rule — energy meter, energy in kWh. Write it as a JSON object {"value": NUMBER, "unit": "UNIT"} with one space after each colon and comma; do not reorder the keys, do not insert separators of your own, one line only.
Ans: {"value": 272.33, "unit": "kWh"}
